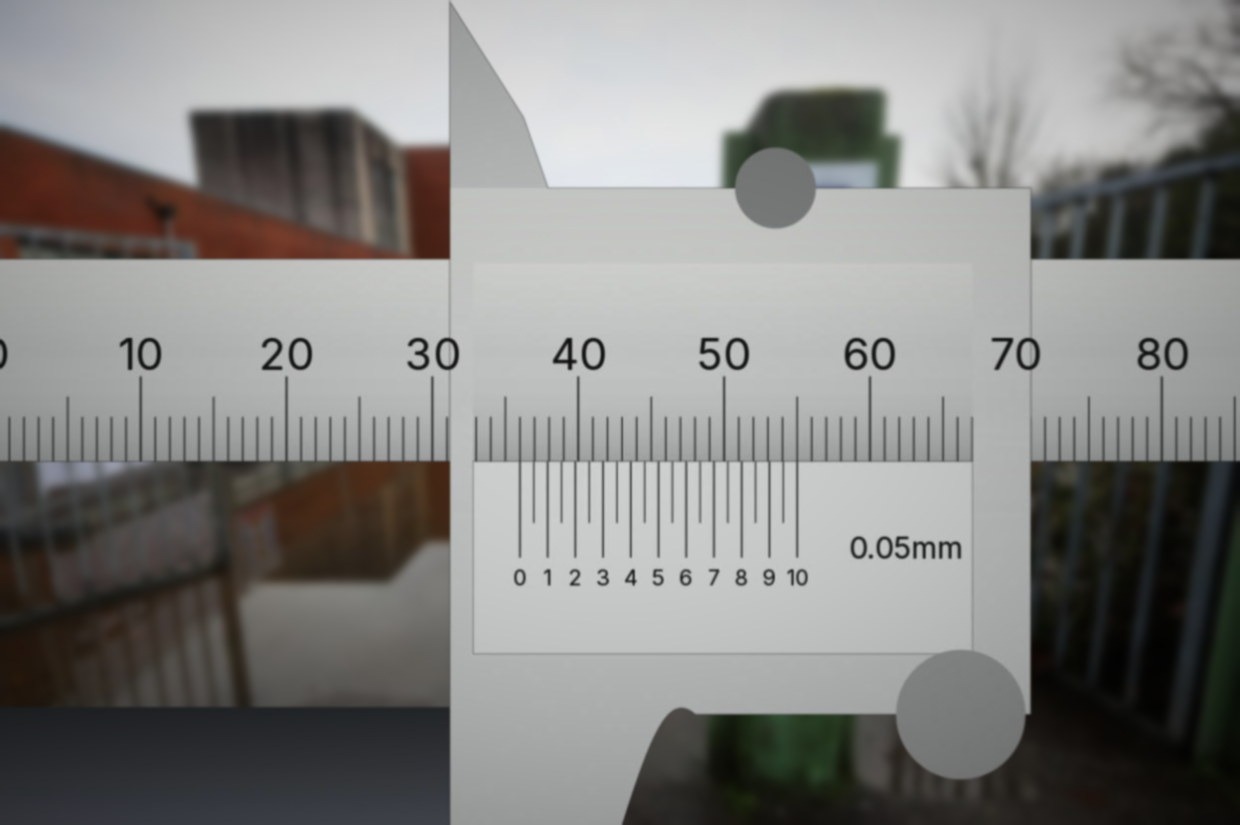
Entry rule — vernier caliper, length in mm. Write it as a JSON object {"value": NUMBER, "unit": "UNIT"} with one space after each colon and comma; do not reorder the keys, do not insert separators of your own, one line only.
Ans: {"value": 36.0, "unit": "mm"}
